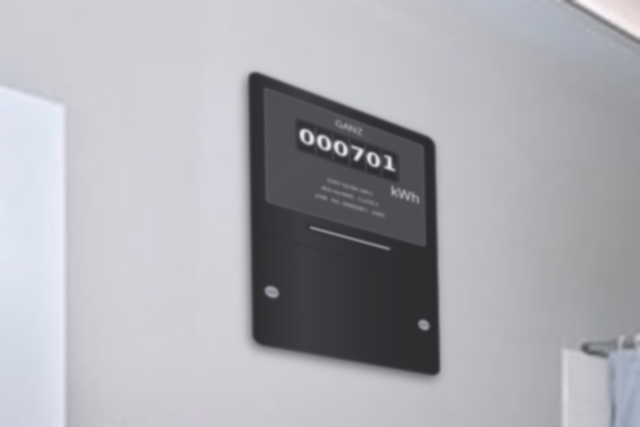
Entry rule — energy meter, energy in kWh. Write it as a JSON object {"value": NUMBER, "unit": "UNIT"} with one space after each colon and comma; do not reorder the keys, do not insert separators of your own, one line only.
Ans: {"value": 701, "unit": "kWh"}
